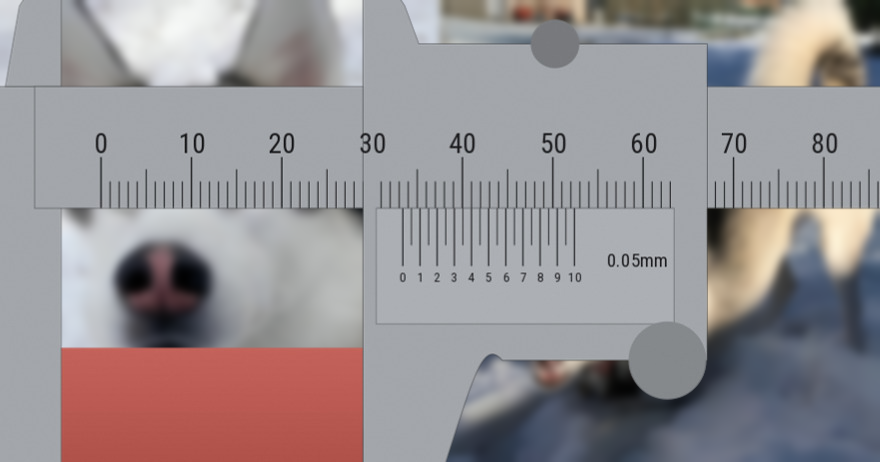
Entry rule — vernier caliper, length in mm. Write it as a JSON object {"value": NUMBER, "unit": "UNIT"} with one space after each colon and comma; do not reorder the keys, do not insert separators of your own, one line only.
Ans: {"value": 33.4, "unit": "mm"}
